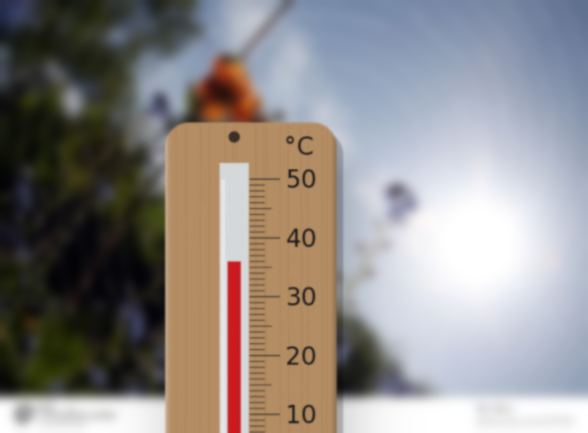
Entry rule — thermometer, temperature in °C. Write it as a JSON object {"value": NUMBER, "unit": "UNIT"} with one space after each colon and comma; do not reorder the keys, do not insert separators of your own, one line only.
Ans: {"value": 36, "unit": "°C"}
